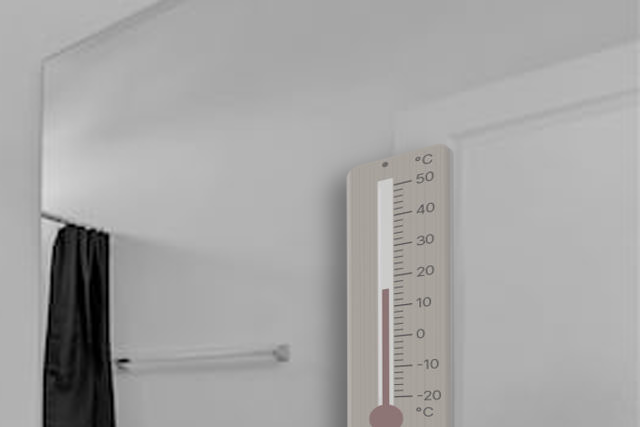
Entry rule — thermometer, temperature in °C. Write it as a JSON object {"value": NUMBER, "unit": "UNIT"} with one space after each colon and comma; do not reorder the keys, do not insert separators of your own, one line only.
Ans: {"value": 16, "unit": "°C"}
